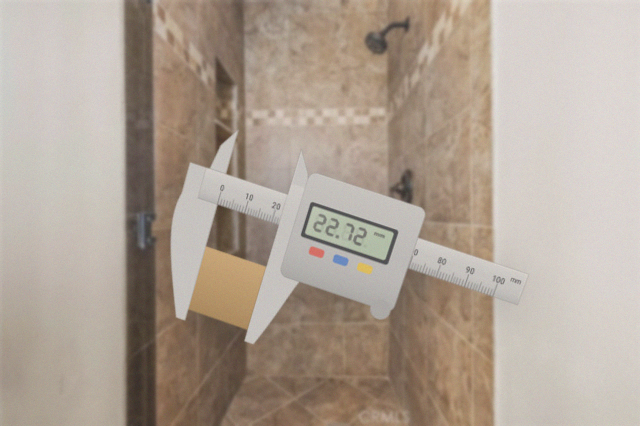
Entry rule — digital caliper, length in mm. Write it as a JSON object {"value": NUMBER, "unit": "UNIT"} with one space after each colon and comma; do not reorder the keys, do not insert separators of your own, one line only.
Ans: {"value": 22.72, "unit": "mm"}
